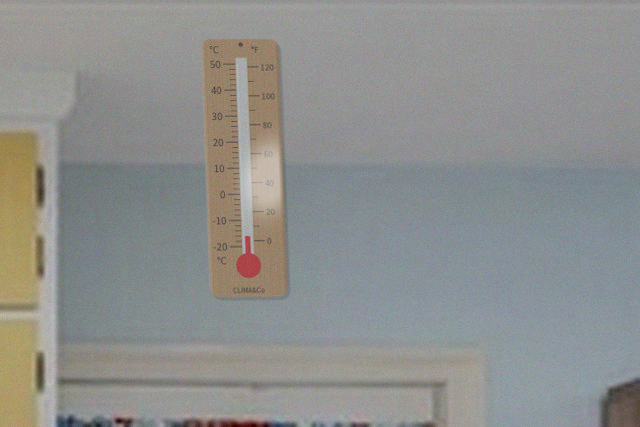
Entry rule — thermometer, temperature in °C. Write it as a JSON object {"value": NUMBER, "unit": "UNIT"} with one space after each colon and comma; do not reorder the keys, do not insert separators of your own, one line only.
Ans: {"value": -16, "unit": "°C"}
